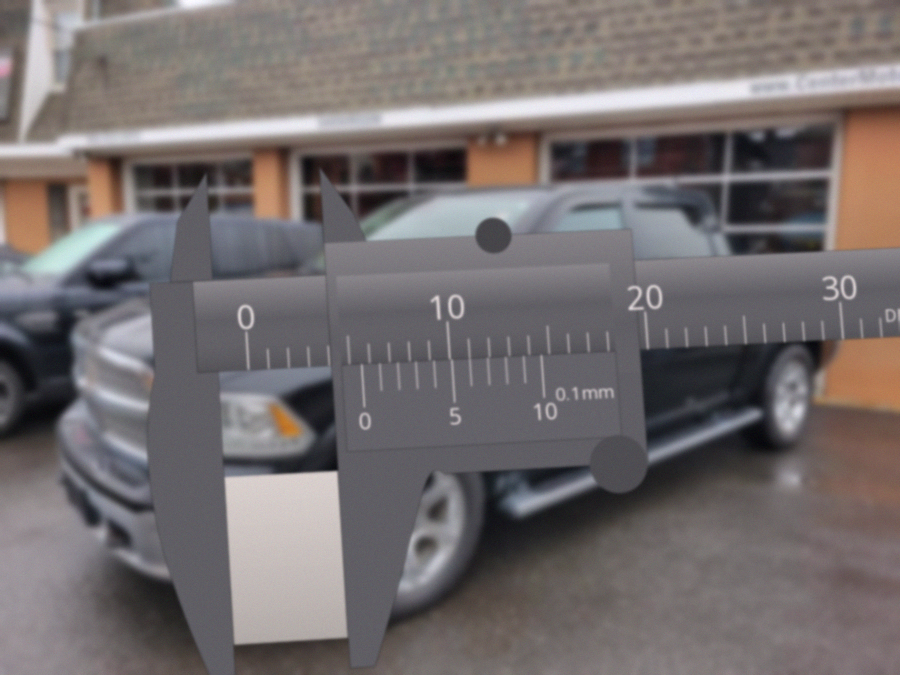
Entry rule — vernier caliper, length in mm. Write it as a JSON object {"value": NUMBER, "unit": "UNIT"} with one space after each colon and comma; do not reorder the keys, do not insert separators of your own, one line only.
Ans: {"value": 5.6, "unit": "mm"}
